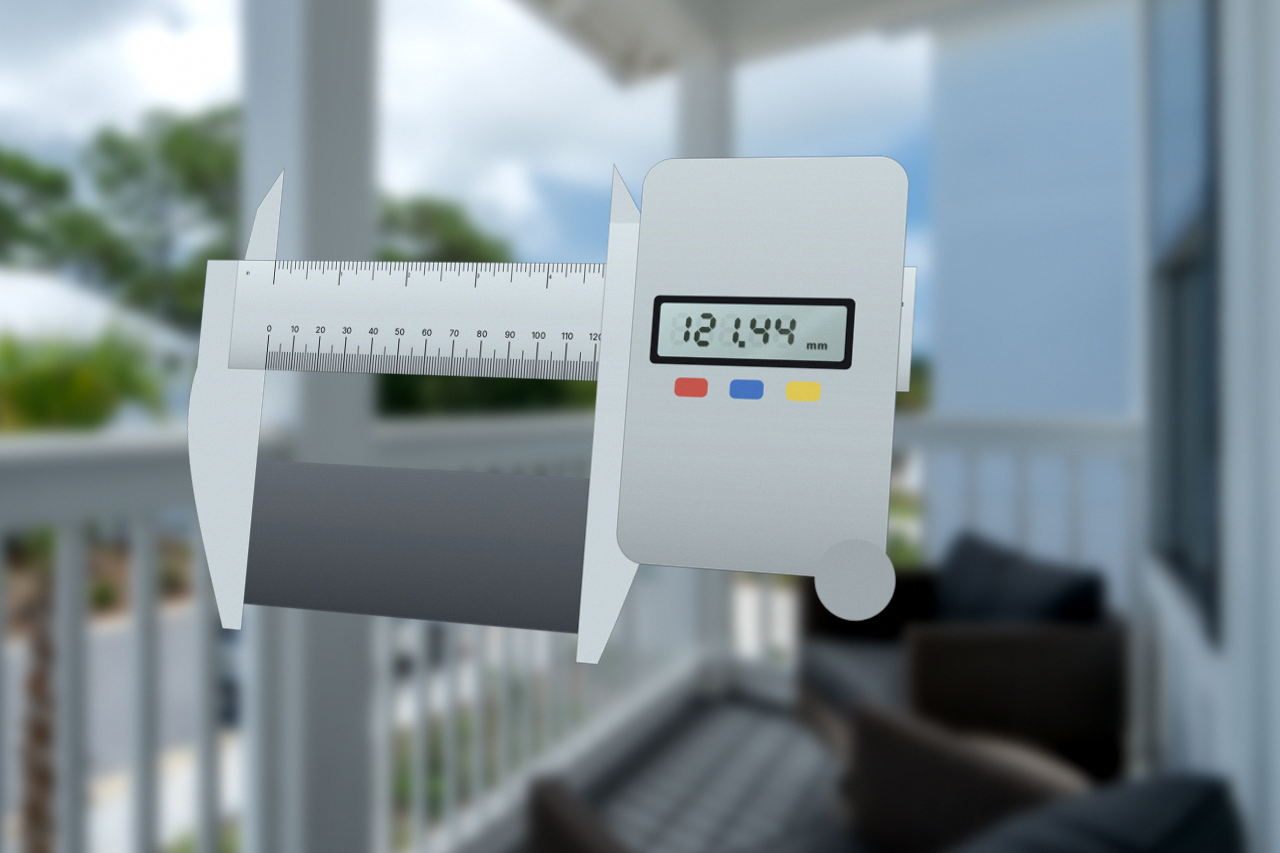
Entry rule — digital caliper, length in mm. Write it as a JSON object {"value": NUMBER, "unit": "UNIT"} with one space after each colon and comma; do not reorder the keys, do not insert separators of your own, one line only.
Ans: {"value": 121.44, "unit": "mm"}
